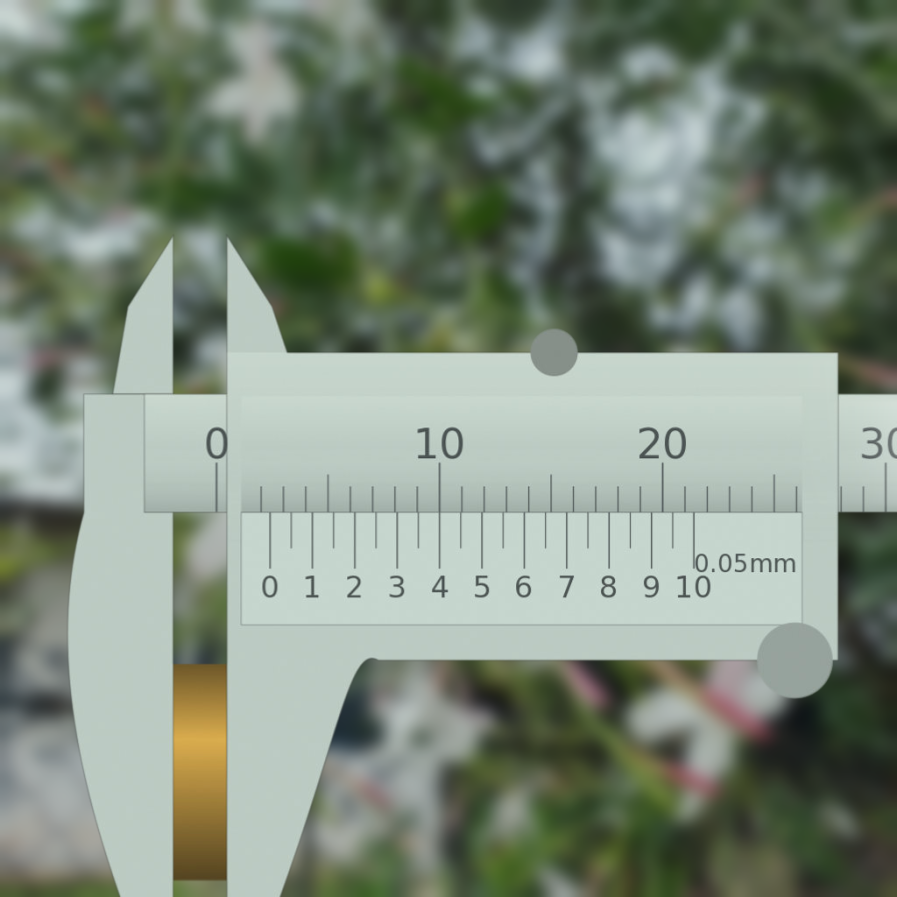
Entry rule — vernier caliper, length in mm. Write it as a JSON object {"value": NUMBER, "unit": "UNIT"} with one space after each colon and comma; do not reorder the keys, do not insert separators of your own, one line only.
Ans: {"value": 2.40, "unit": "mm"}
